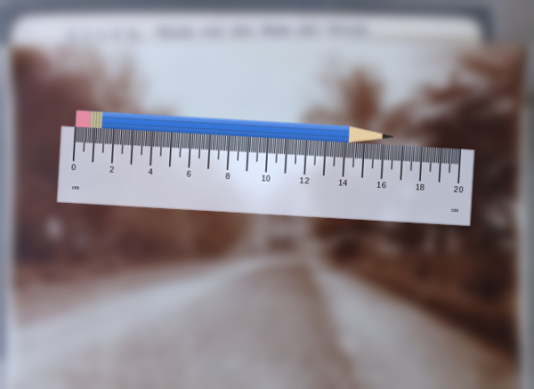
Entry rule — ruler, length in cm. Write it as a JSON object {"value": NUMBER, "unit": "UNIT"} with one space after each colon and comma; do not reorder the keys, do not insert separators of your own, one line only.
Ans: {"value": 16.5, "unit": "cm"}
